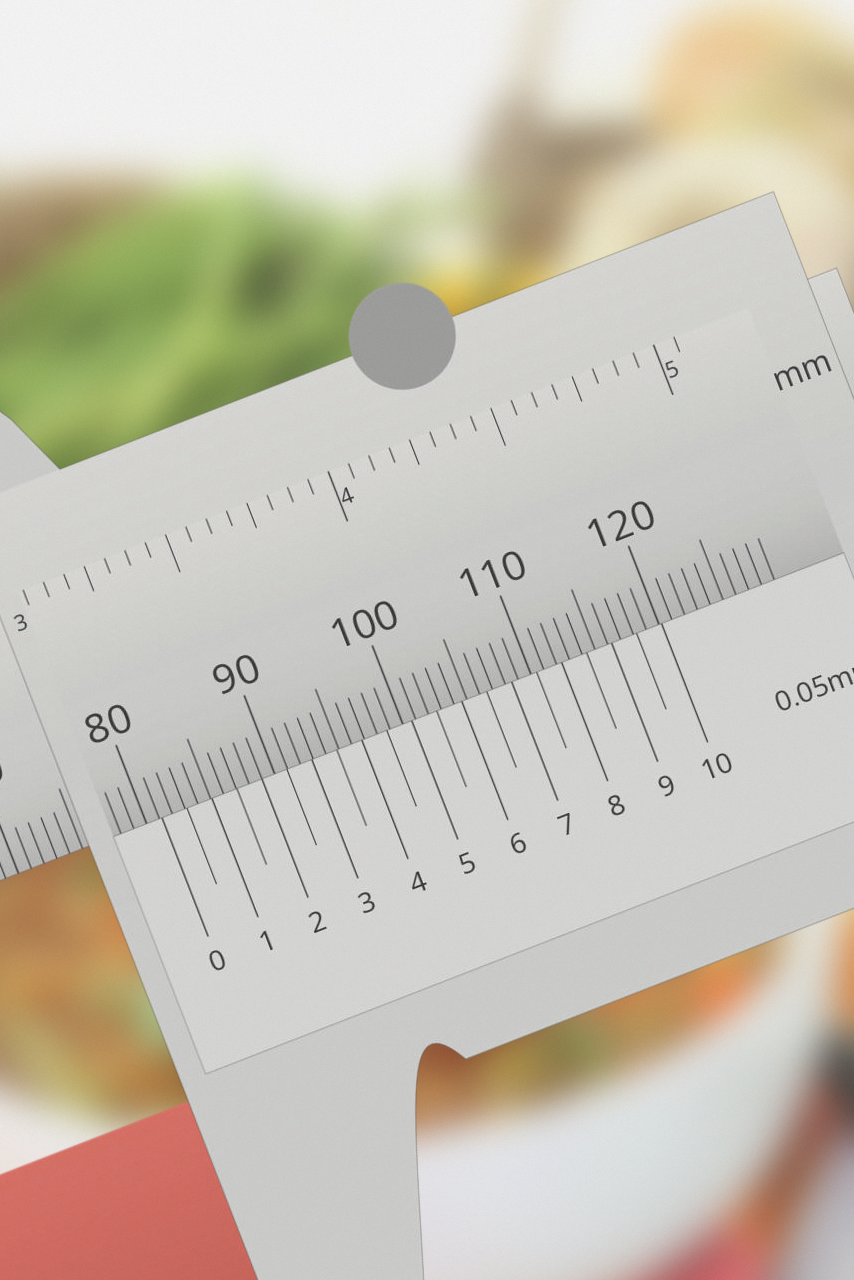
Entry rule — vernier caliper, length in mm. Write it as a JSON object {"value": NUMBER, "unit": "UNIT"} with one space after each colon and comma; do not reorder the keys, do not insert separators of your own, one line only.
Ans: {"value": 81.2, "unit": "mm"}
